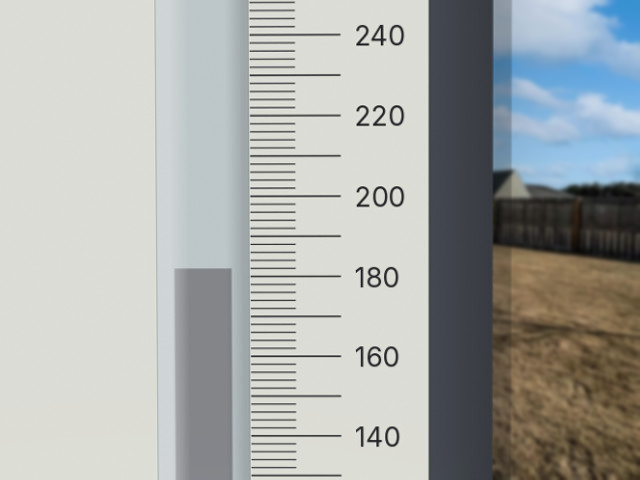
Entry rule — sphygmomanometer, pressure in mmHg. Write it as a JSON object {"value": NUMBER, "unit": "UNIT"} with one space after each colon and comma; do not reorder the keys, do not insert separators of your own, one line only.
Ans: {"value": 182, "unit": "mmHg"}
